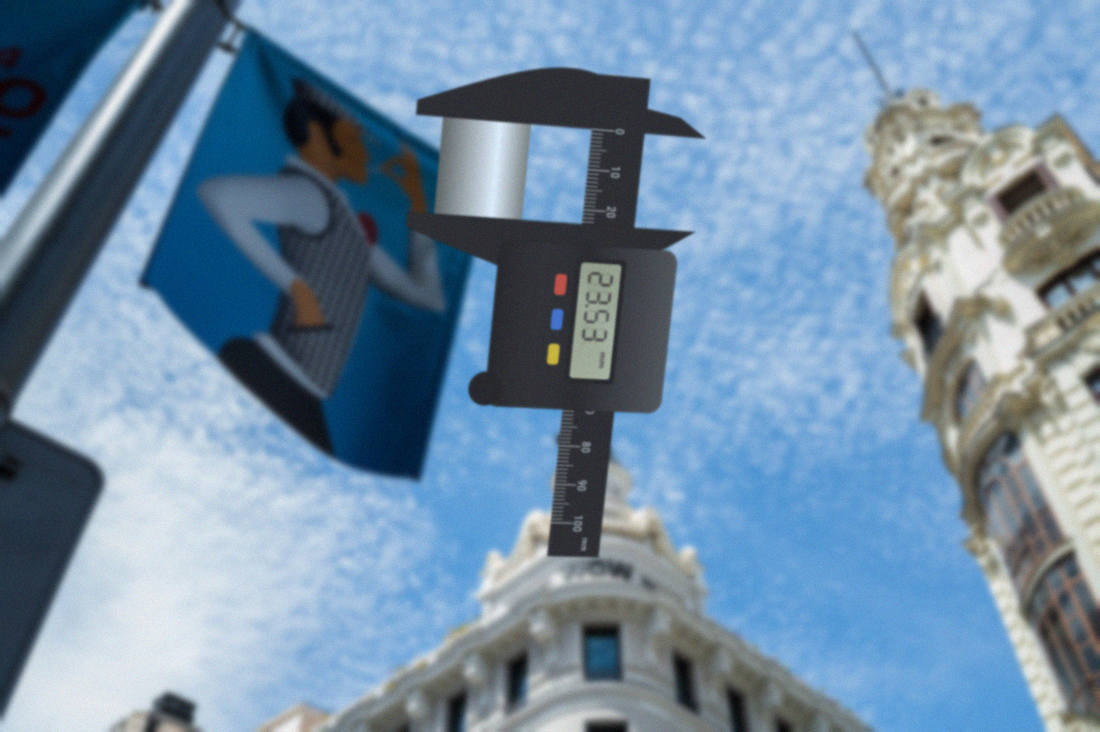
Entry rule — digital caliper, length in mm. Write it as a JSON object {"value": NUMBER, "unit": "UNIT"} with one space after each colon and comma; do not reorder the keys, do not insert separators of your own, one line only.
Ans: {"value": 23.53, "unit": "mm"}
